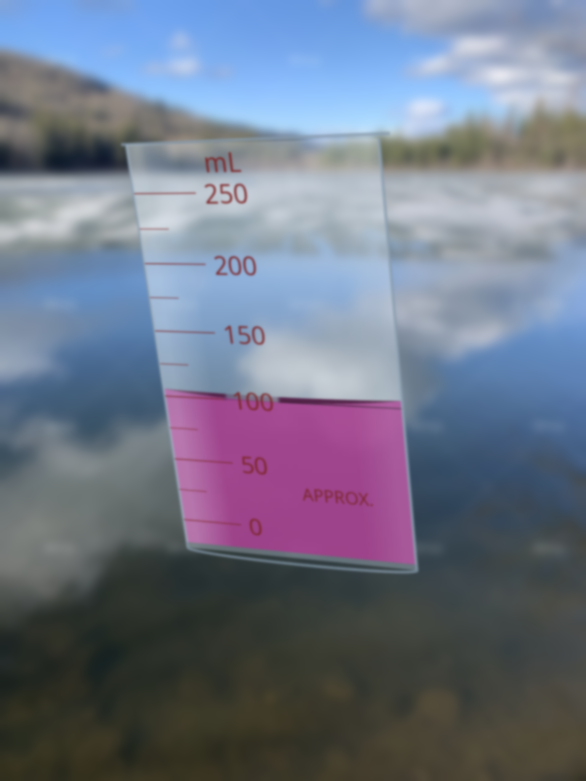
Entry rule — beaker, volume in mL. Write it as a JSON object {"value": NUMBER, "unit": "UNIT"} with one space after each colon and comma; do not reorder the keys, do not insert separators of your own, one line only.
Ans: {"value": 100, "unit": "mL"}
